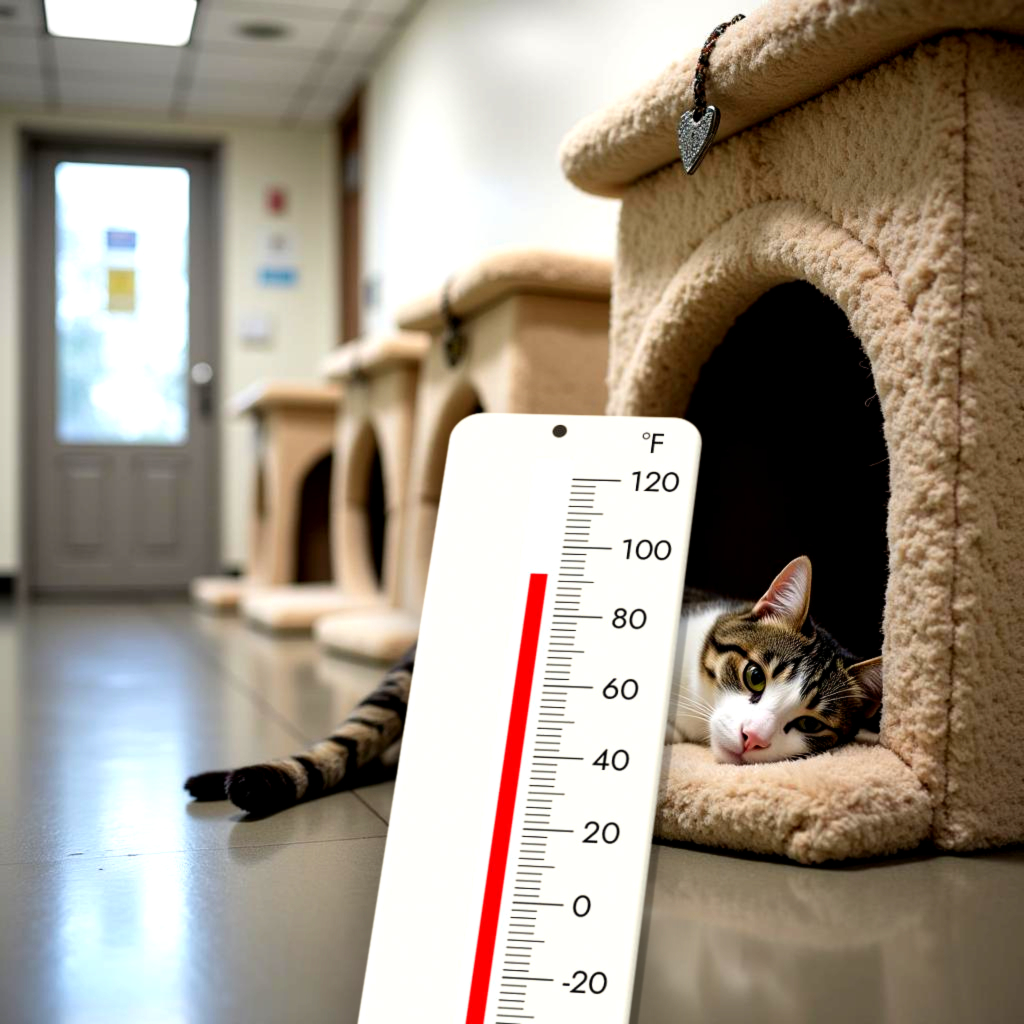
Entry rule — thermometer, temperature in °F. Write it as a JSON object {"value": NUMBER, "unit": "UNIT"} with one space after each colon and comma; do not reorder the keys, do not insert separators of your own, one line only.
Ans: {"value": 92, "unit": "°F"}
